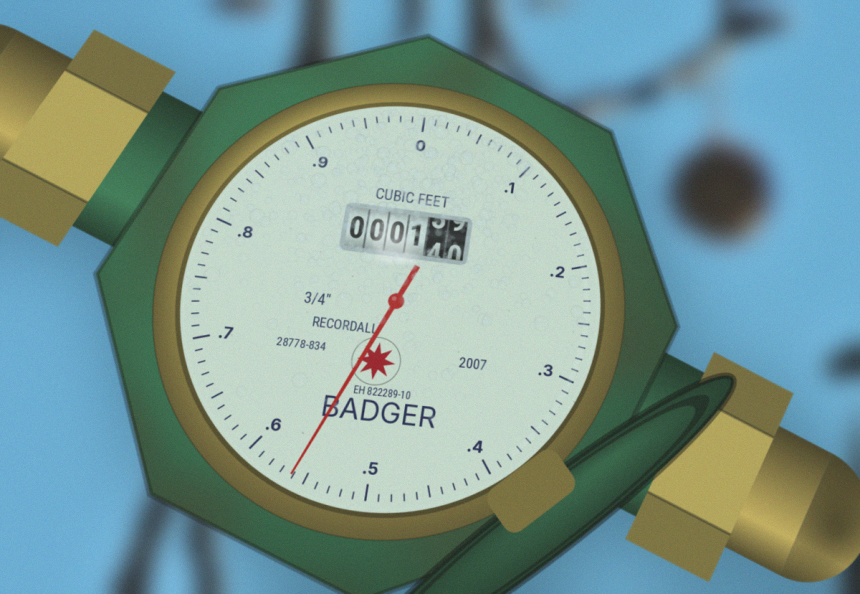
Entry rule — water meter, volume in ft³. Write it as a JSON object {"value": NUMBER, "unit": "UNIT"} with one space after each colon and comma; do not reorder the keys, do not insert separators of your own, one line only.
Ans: {"value": 139.56, "unit": "ft³"}
